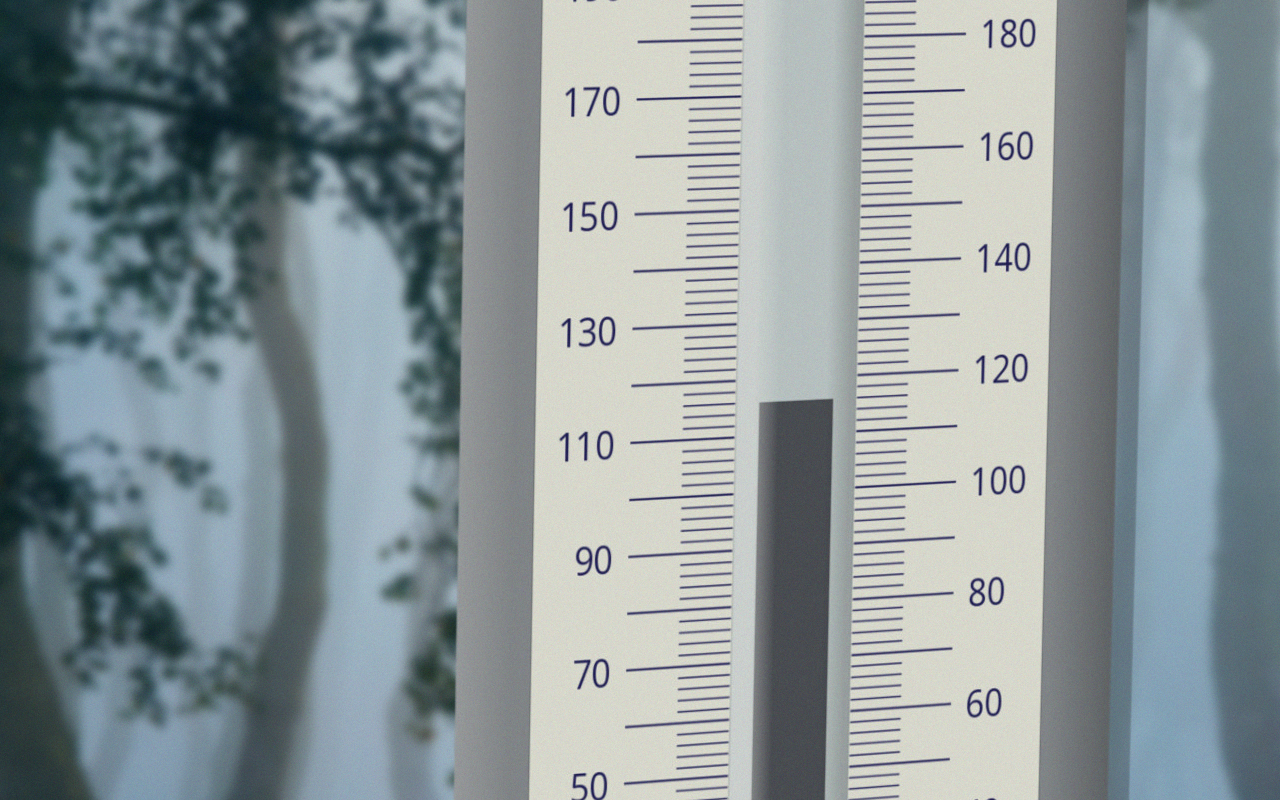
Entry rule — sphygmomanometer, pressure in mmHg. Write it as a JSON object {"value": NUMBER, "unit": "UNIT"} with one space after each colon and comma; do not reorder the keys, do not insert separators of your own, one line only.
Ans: {"value": 116, "unit": "mmHg"}
